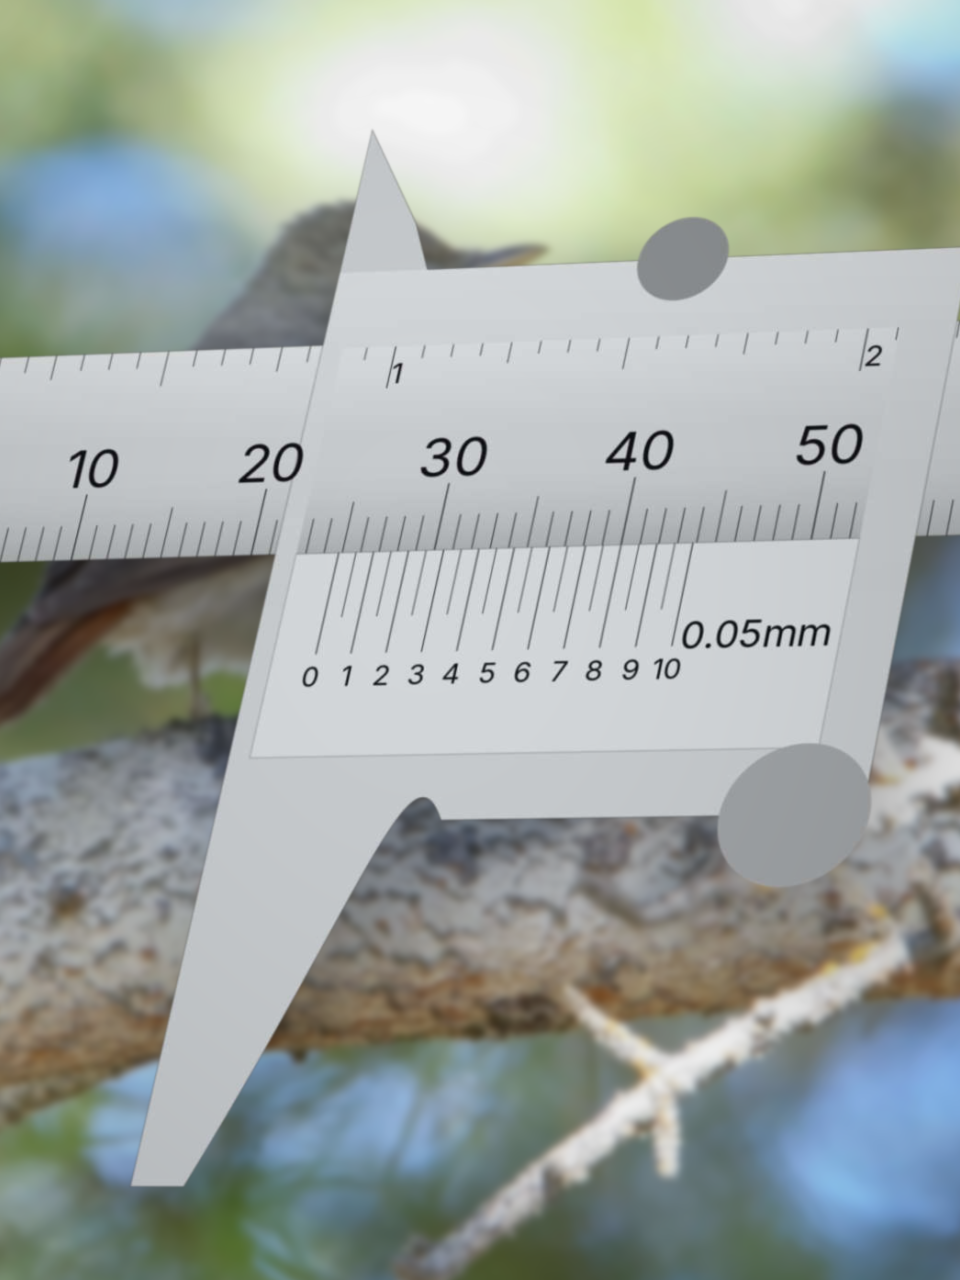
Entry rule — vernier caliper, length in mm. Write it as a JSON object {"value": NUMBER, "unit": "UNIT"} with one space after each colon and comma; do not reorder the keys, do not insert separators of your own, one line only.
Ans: {"value": 24.8, "unit": "mm"}
